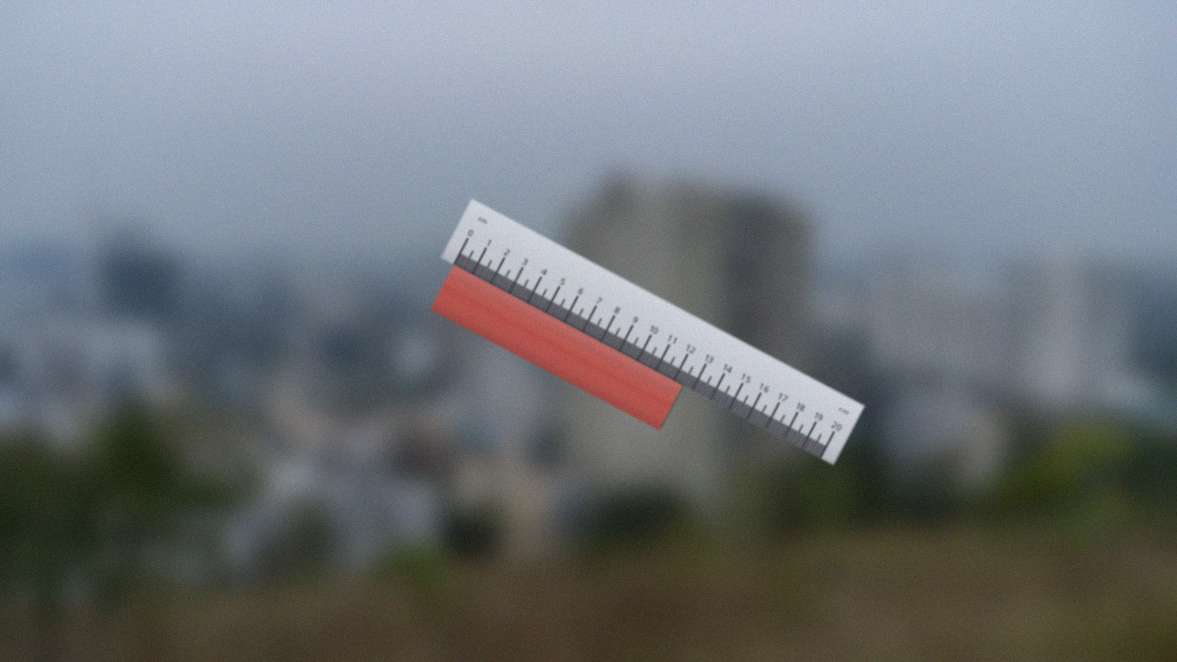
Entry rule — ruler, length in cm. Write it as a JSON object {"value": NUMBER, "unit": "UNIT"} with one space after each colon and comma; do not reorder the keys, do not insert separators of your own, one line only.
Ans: {"value": 12.5, "unit": "cm"}
